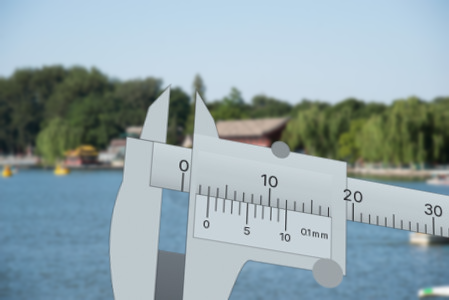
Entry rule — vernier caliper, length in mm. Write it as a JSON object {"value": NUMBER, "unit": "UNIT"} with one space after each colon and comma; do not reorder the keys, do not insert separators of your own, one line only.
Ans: {"value": 3.0, "unit": "mm"}
